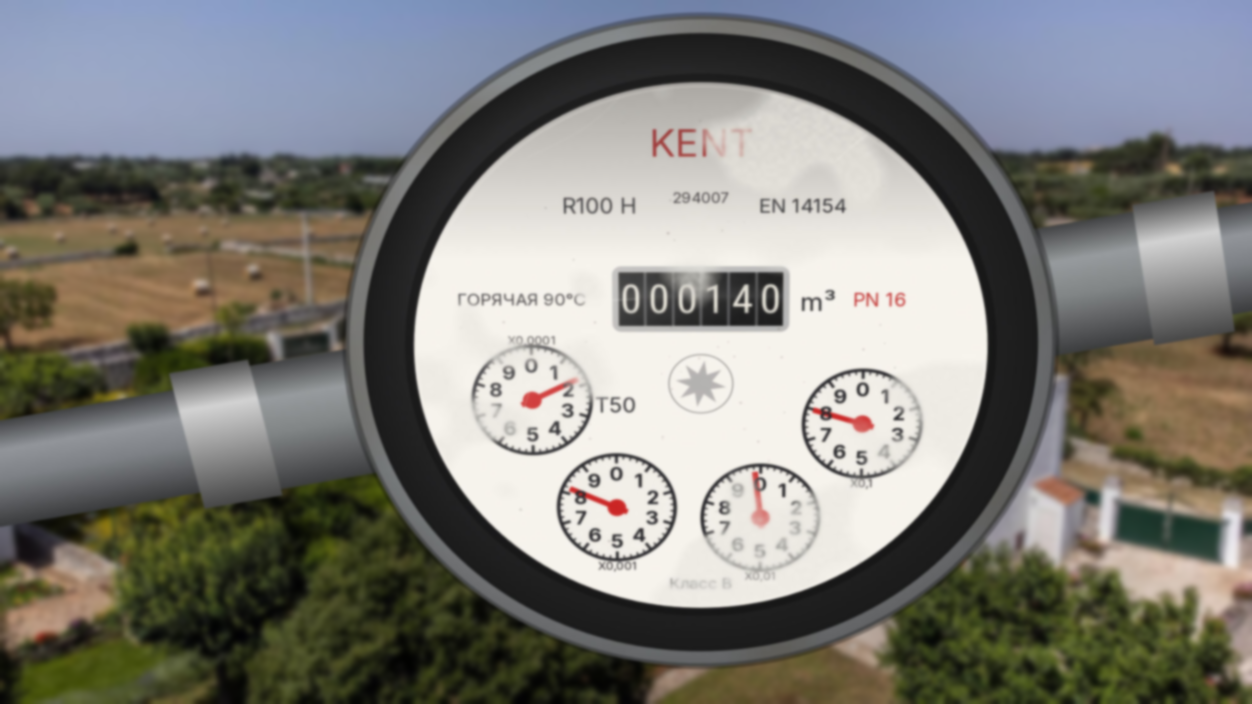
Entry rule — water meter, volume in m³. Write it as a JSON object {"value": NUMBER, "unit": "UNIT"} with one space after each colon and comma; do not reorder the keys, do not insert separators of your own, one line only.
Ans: {"value": 140.7981, "unit": "m³"}
